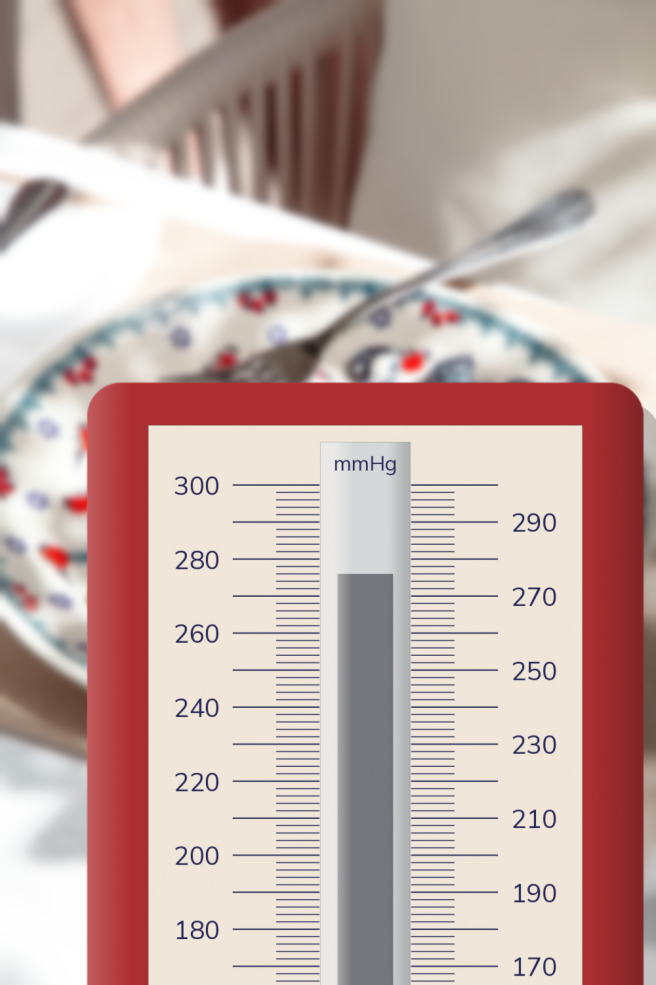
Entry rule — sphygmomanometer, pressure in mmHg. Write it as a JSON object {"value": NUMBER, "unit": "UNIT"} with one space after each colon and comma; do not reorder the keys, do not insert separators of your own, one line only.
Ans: {"value": 276, "unit": "mmHg"}
